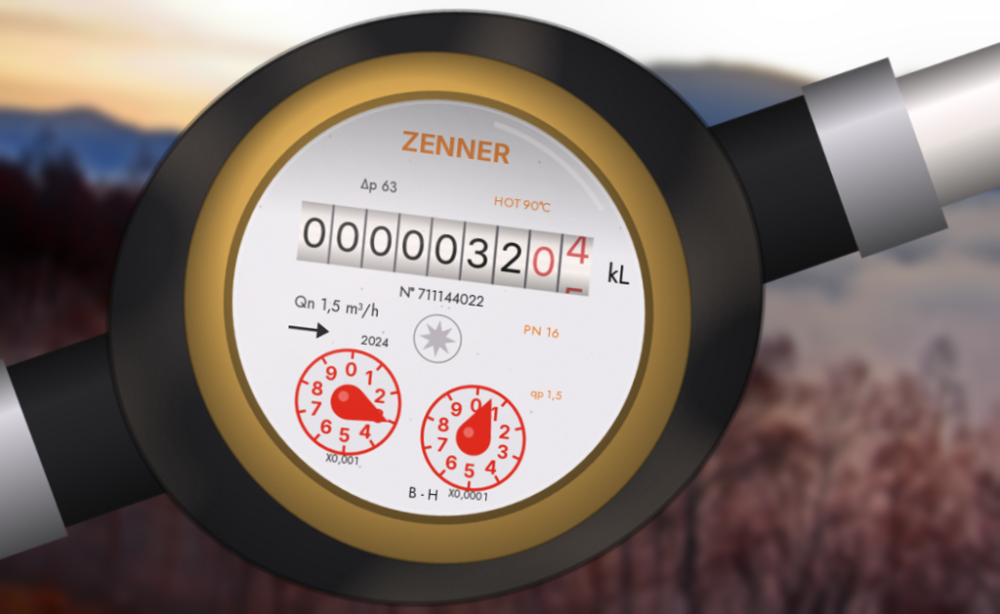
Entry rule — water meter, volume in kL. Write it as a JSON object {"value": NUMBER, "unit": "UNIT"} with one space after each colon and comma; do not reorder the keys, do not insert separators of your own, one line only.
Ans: {"value": 32.0430, "unit": "kL"}
